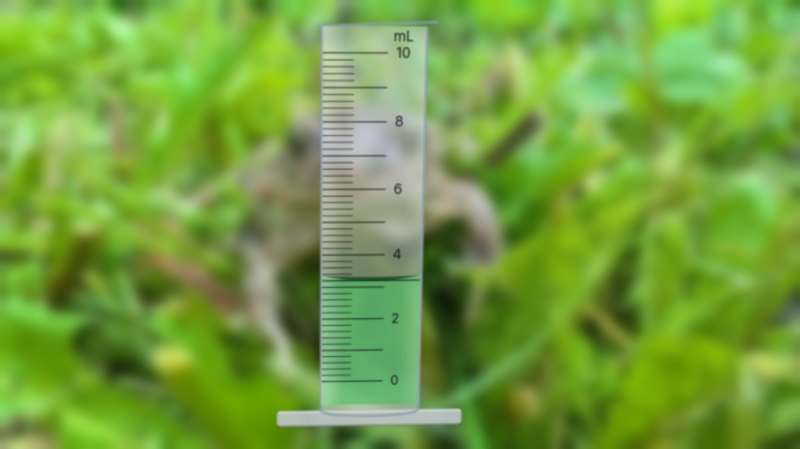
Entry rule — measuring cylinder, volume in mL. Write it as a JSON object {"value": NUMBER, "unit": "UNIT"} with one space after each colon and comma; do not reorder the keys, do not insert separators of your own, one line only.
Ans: {"value": 3.2, "unit": "mL"}
